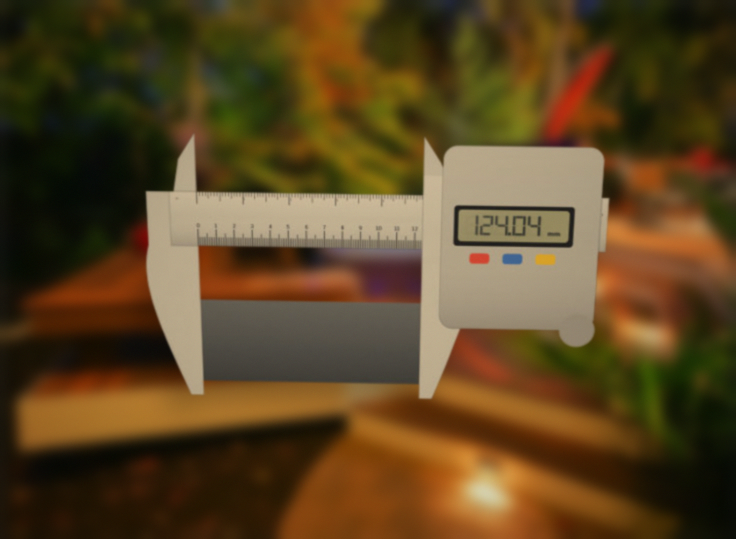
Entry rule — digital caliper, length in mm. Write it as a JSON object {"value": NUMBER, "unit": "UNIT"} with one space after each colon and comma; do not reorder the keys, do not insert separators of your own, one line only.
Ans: {"value": 124.04, "unit": "mm"}
